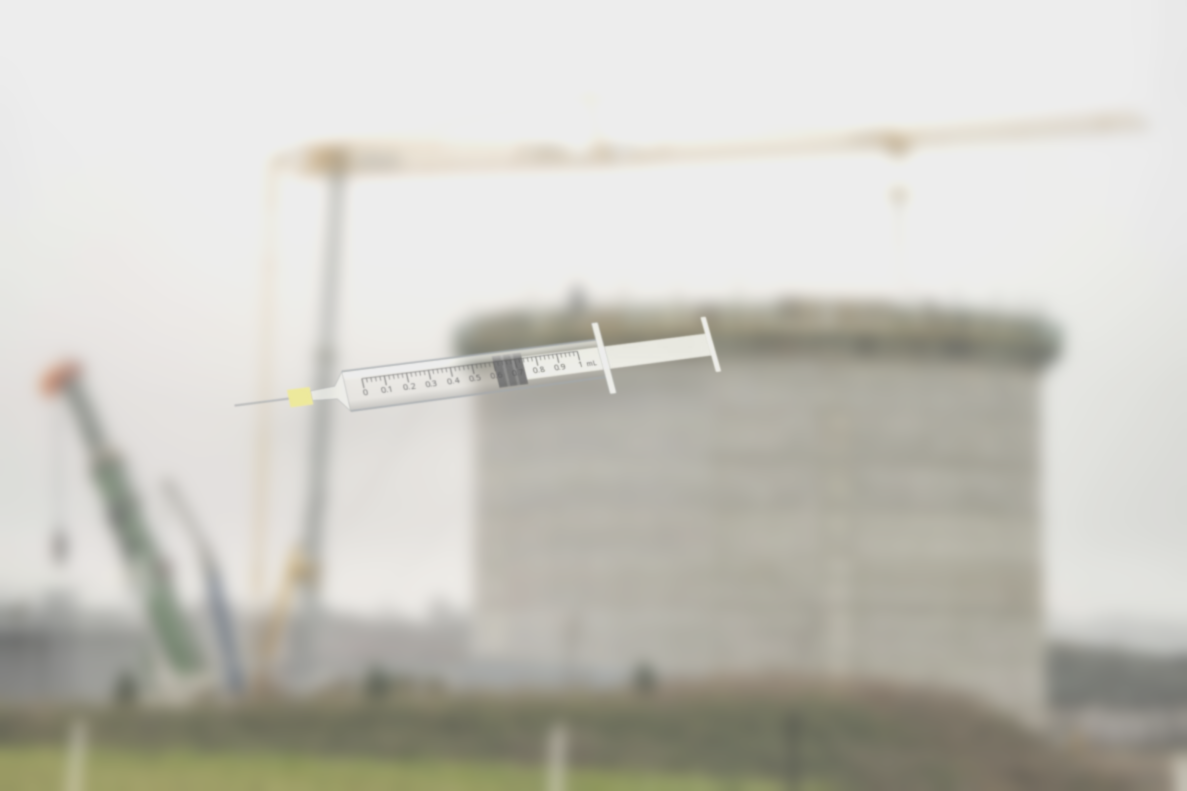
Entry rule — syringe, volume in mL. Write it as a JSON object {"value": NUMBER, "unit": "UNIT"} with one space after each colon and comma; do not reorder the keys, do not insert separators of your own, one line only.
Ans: {"value": 0.6, "unit": "mL"}
